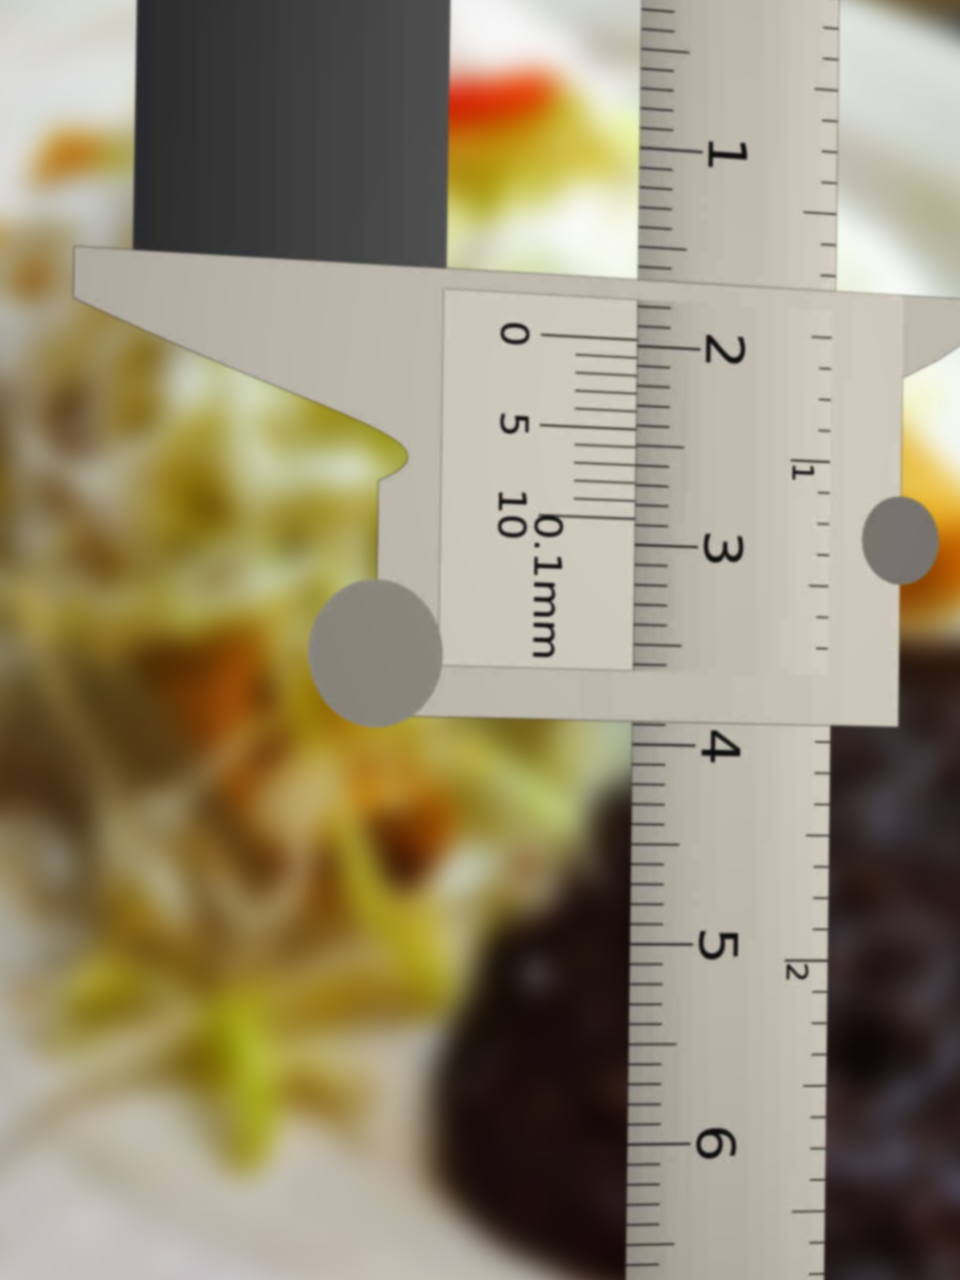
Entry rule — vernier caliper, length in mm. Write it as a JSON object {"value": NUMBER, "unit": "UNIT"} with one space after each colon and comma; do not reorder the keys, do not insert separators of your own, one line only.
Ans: {"value": 19.7, "unit": "mm"}
